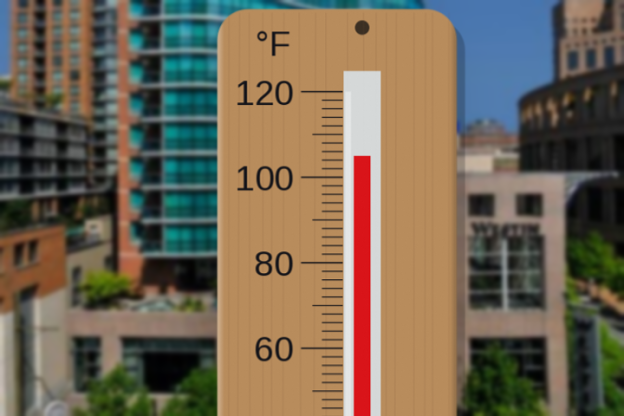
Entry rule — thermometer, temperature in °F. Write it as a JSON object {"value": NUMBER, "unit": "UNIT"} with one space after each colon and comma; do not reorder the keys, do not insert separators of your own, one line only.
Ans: {"value": 105, "unit": "°F"}
